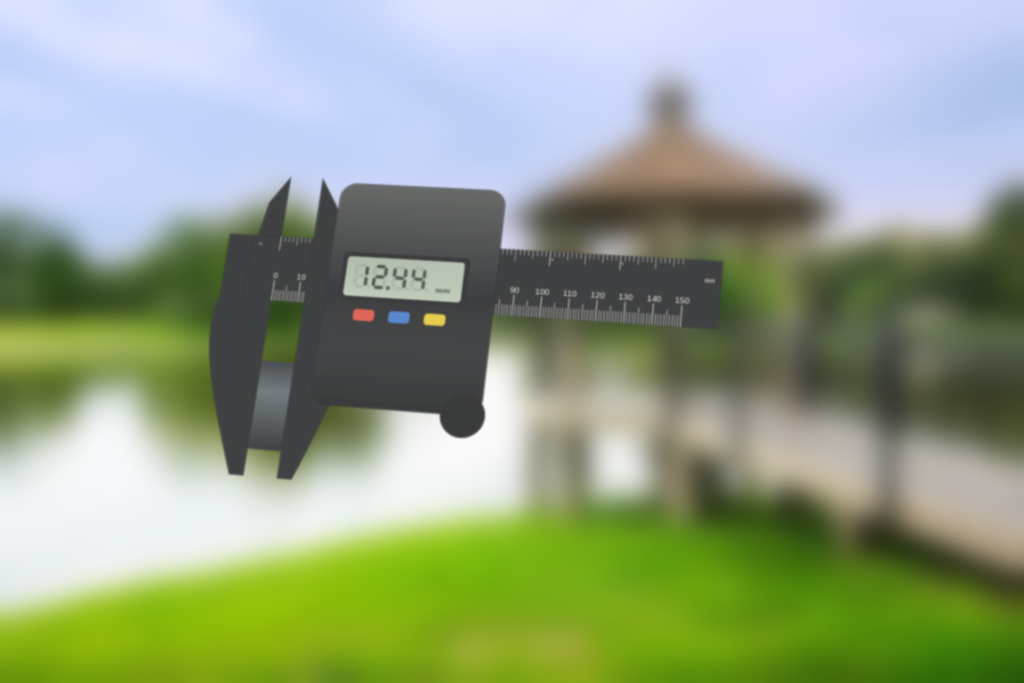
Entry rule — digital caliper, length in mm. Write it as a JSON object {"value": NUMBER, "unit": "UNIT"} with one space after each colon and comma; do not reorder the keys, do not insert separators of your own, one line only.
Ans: {"value": 12.44, "unit": "mm"}
